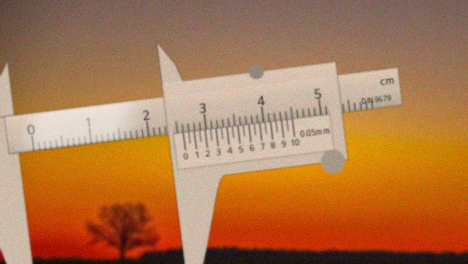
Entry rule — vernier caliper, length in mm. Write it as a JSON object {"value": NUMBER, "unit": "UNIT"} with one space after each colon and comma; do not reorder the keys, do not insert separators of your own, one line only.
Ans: {"value": 26.0, "unit": "mm"}
